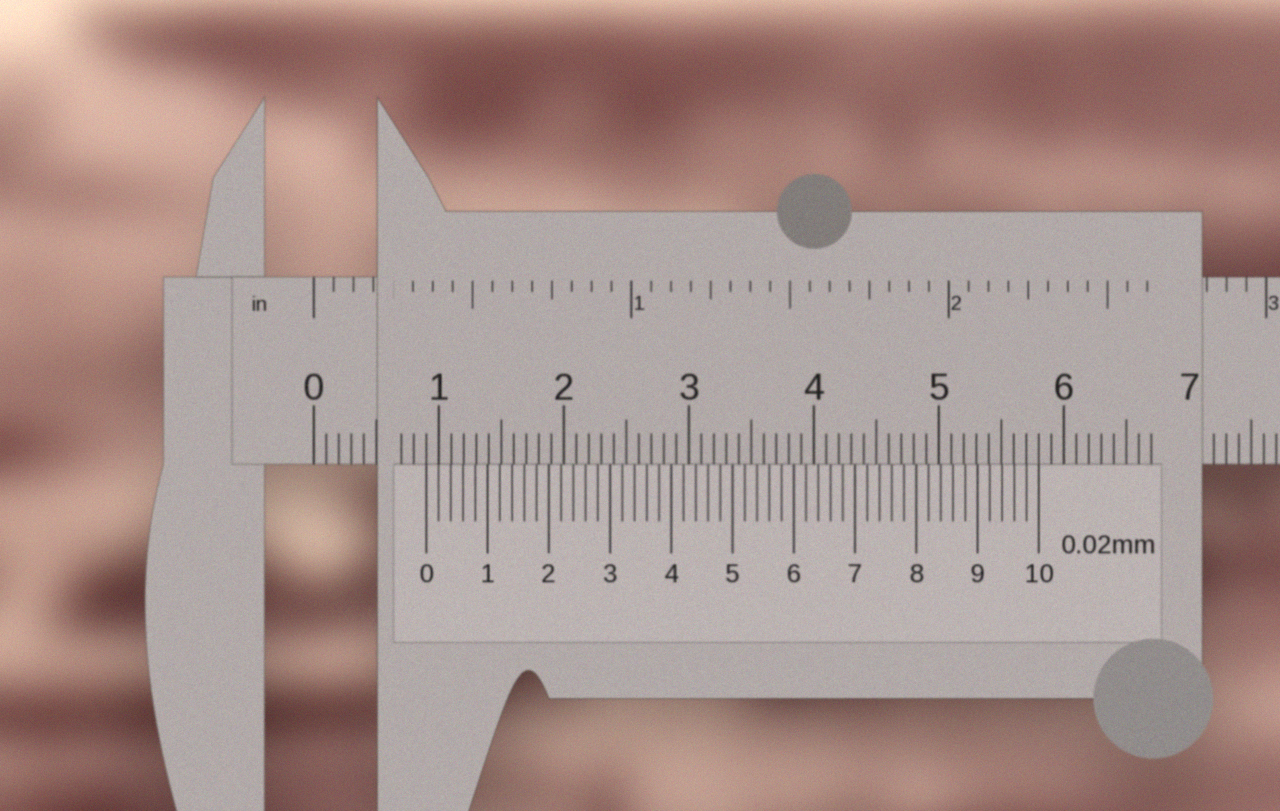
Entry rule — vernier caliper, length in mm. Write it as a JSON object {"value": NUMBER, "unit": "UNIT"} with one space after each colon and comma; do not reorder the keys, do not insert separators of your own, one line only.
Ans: {"value": 9.0, "unit": "mm"}
